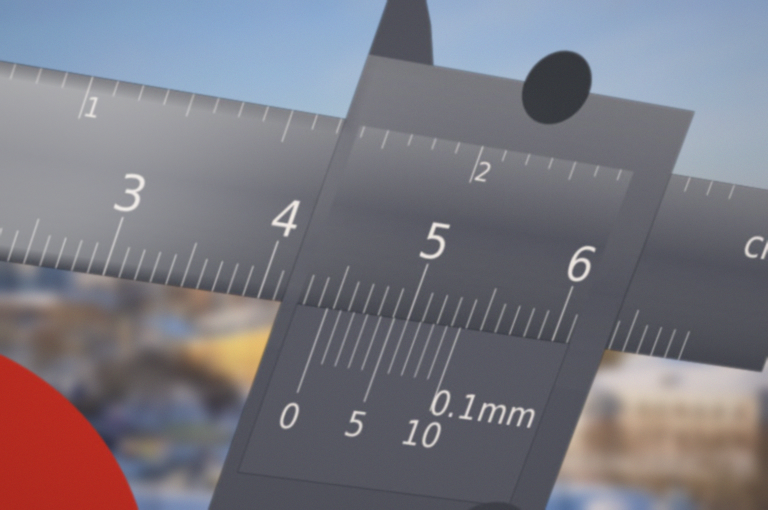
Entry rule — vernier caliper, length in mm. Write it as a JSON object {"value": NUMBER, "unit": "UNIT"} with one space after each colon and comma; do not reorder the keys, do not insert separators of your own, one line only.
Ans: {"value": 44.6, "unit": "mm"}
